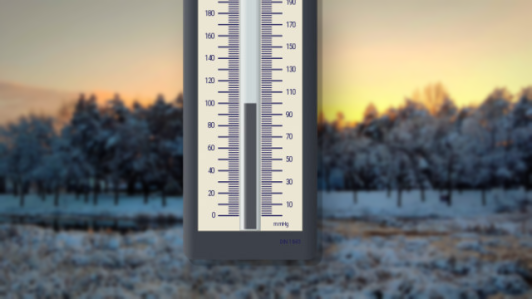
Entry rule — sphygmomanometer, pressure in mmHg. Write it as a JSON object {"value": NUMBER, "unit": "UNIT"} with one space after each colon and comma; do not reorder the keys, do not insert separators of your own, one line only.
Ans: {"value": 100, "unit": "mmHg"}
